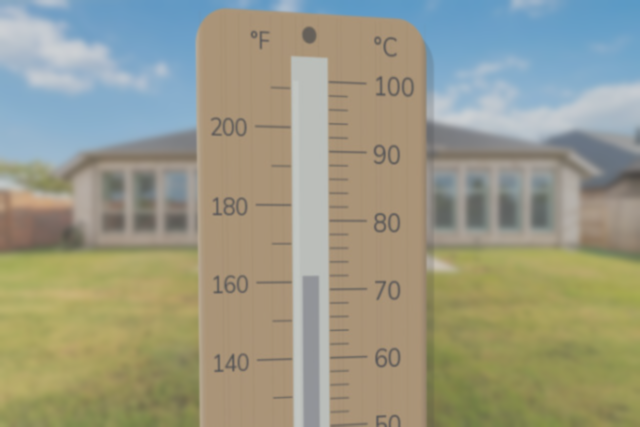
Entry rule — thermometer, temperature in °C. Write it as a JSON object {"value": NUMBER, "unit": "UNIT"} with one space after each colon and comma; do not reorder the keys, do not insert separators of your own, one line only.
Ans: {"value": 72, "unit": "°C"}
